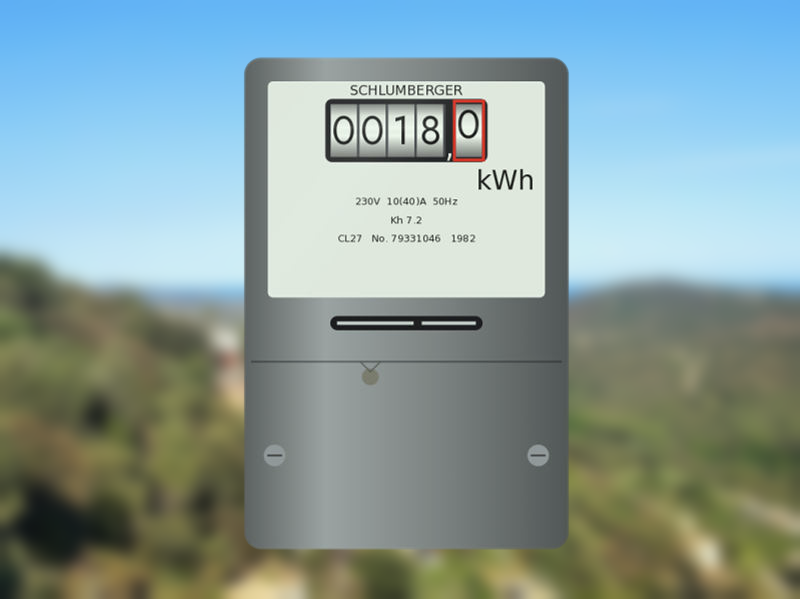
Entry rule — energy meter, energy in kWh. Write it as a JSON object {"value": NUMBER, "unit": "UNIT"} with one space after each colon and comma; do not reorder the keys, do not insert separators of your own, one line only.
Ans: {"value": 18.0, "unit": "kWh"}
